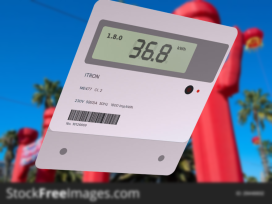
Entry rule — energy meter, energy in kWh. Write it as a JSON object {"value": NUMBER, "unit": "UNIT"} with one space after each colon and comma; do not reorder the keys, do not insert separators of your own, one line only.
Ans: {"value": 36.8, "unit": "kWh"}
